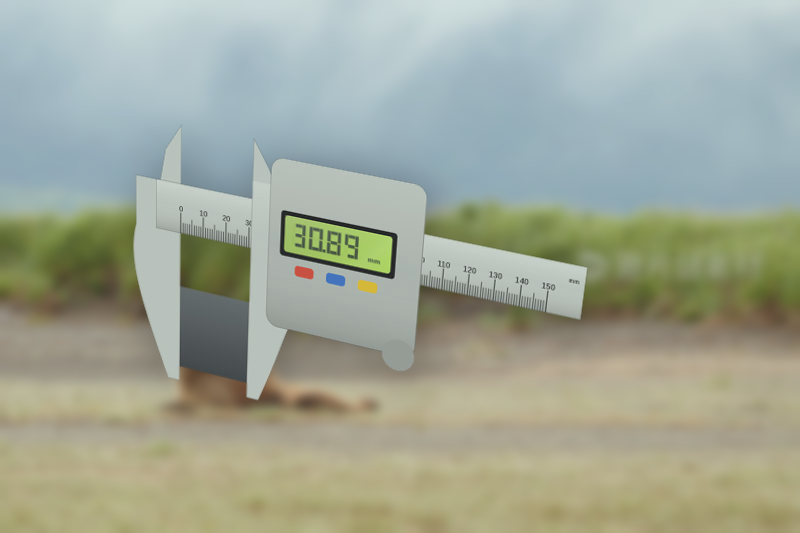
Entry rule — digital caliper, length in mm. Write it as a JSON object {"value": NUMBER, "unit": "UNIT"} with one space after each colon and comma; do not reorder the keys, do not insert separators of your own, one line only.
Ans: {"value": 30.89, "unit": "mm"}
